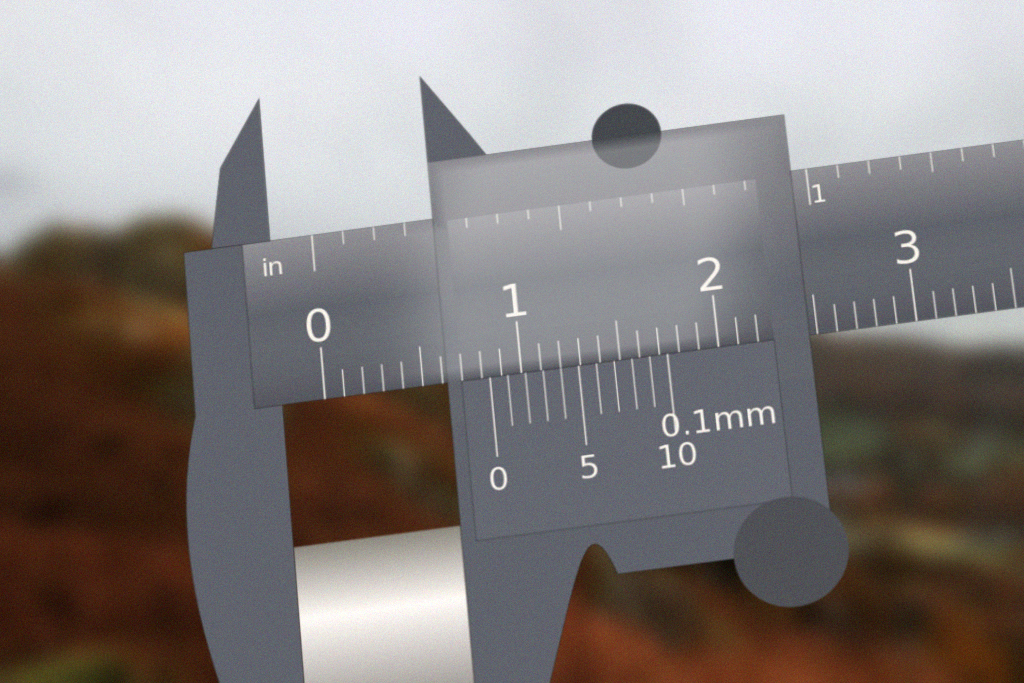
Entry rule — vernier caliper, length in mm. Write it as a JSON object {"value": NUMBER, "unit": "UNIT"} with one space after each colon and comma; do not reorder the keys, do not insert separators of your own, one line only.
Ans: {"value": 8.4, "unit": "mm"}
